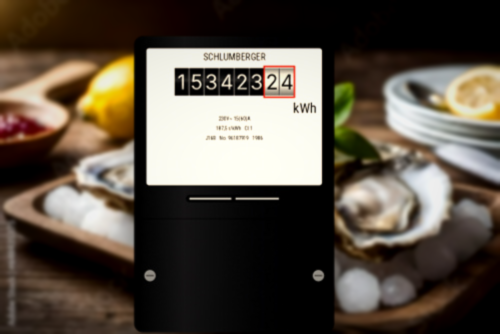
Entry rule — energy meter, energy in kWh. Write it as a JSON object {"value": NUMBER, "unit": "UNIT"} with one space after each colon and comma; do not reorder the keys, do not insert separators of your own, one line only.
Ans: {"value": 153423.24, "unit": "kWh"}
